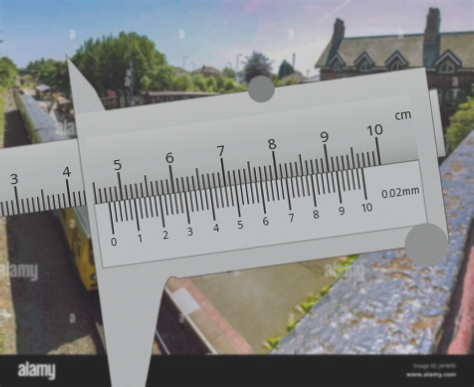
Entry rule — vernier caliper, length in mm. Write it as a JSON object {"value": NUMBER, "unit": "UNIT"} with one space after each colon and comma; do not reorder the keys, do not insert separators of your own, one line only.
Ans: {"value": 47.5, "unit": "mm"}
